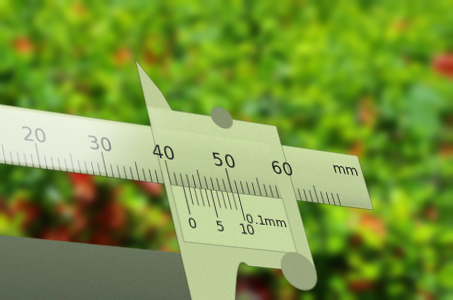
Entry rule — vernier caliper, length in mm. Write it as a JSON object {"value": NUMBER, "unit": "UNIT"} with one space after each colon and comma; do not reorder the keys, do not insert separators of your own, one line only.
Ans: {"value": 42.0, "unit": "mm"}
